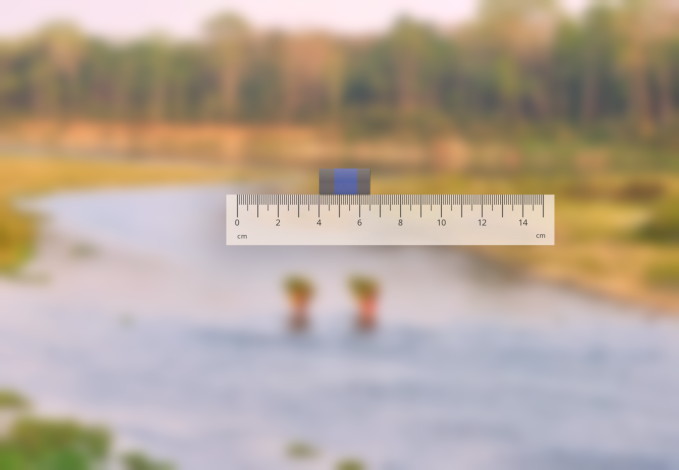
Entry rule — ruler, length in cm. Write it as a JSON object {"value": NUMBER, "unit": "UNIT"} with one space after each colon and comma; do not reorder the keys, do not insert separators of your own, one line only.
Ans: {"value": 2.5, "unit": "cm"}
